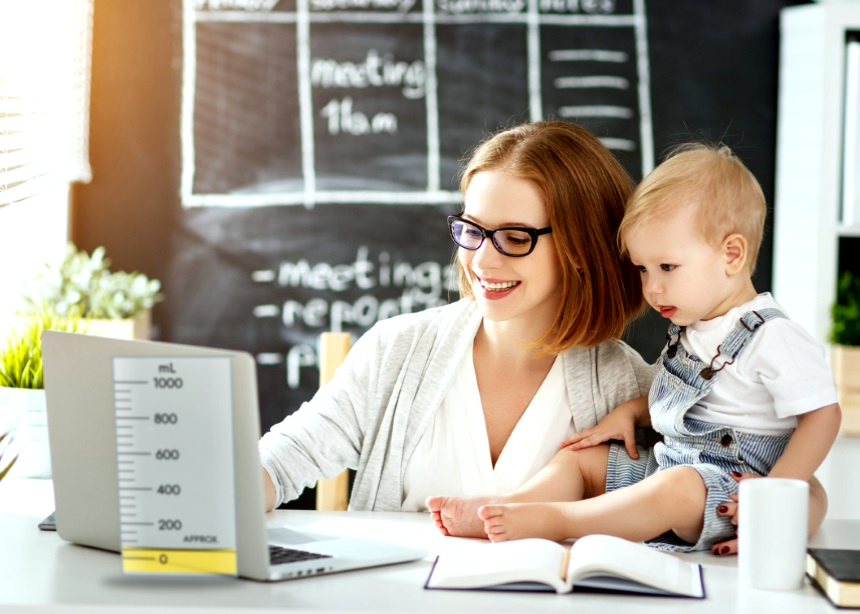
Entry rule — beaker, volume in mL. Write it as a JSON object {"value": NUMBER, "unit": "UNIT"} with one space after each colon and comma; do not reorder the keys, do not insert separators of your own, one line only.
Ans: {"value": 50, "unit": "mL"}
